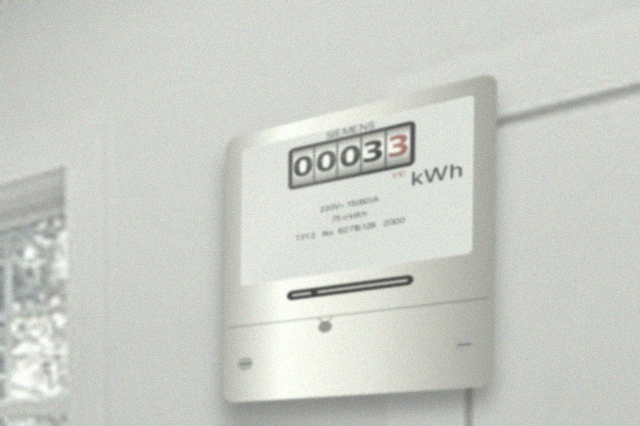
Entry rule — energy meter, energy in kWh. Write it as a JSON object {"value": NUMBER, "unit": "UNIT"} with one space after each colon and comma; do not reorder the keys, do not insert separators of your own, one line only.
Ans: {"value": 3.3, "unit": "kWh"}
